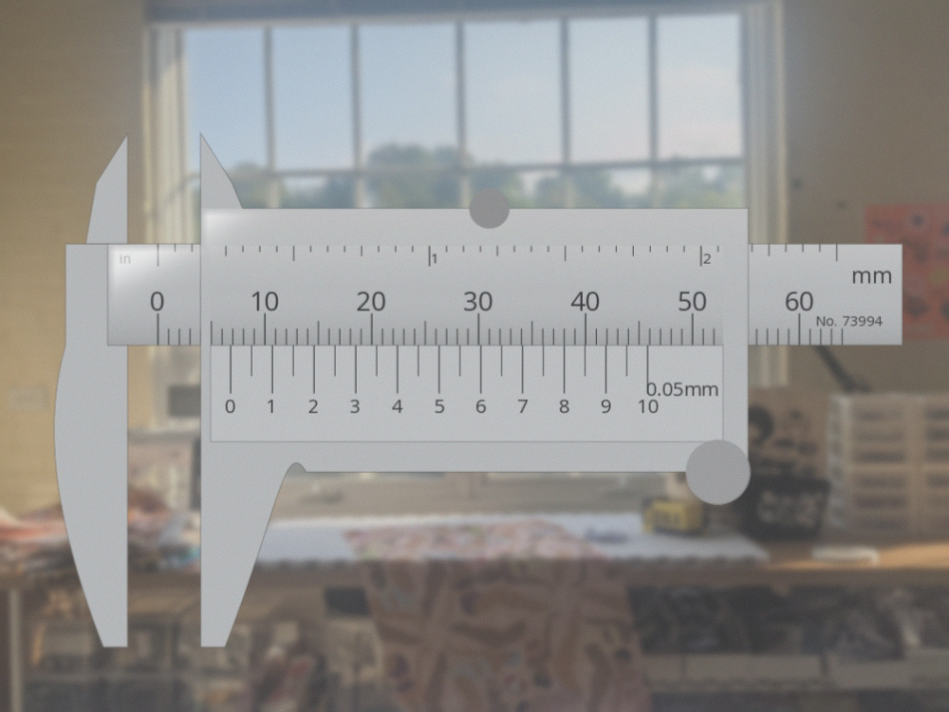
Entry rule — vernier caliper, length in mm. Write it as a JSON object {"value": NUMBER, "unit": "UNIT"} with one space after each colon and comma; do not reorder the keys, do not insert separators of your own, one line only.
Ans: {"value": 6.8, "unit": "mm"}
